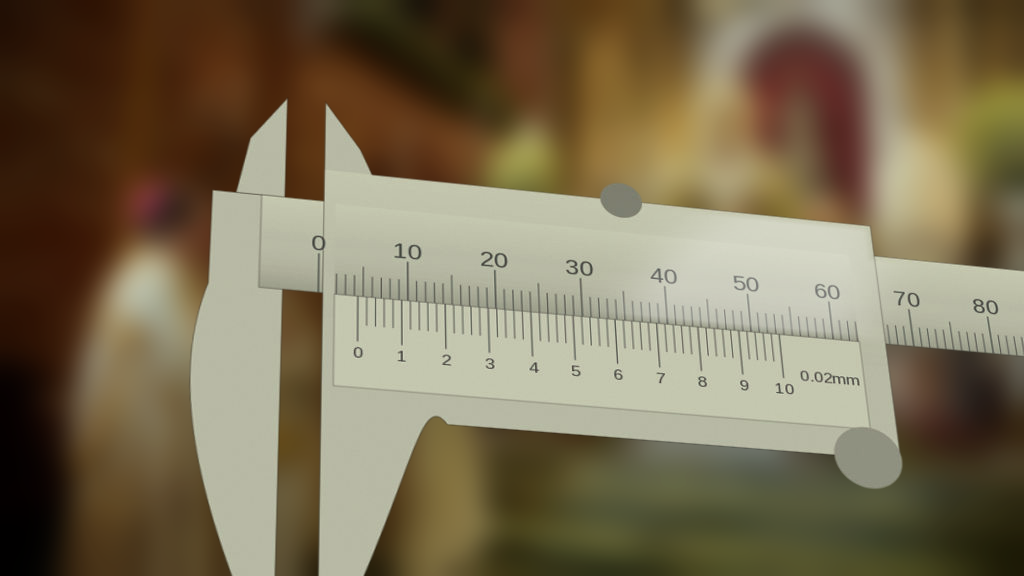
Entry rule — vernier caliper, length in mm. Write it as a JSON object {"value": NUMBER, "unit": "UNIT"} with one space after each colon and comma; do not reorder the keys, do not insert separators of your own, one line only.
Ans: {"value": 4.4, "unit": "mm"}
